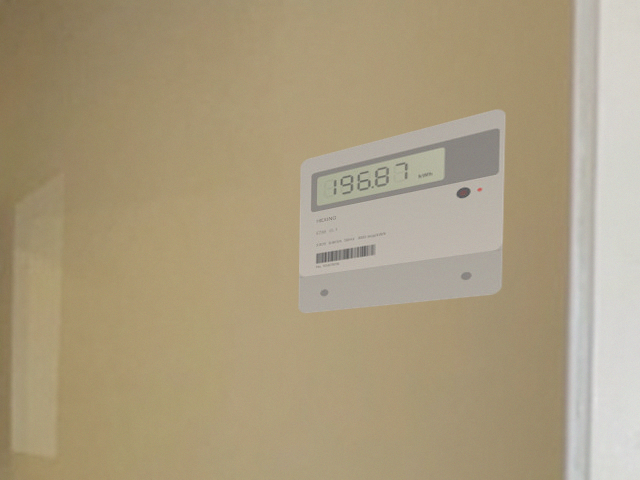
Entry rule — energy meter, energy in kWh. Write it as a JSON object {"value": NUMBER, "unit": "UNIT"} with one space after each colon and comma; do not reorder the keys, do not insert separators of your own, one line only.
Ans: {"value": 196.87, "unit": "kWh"}
